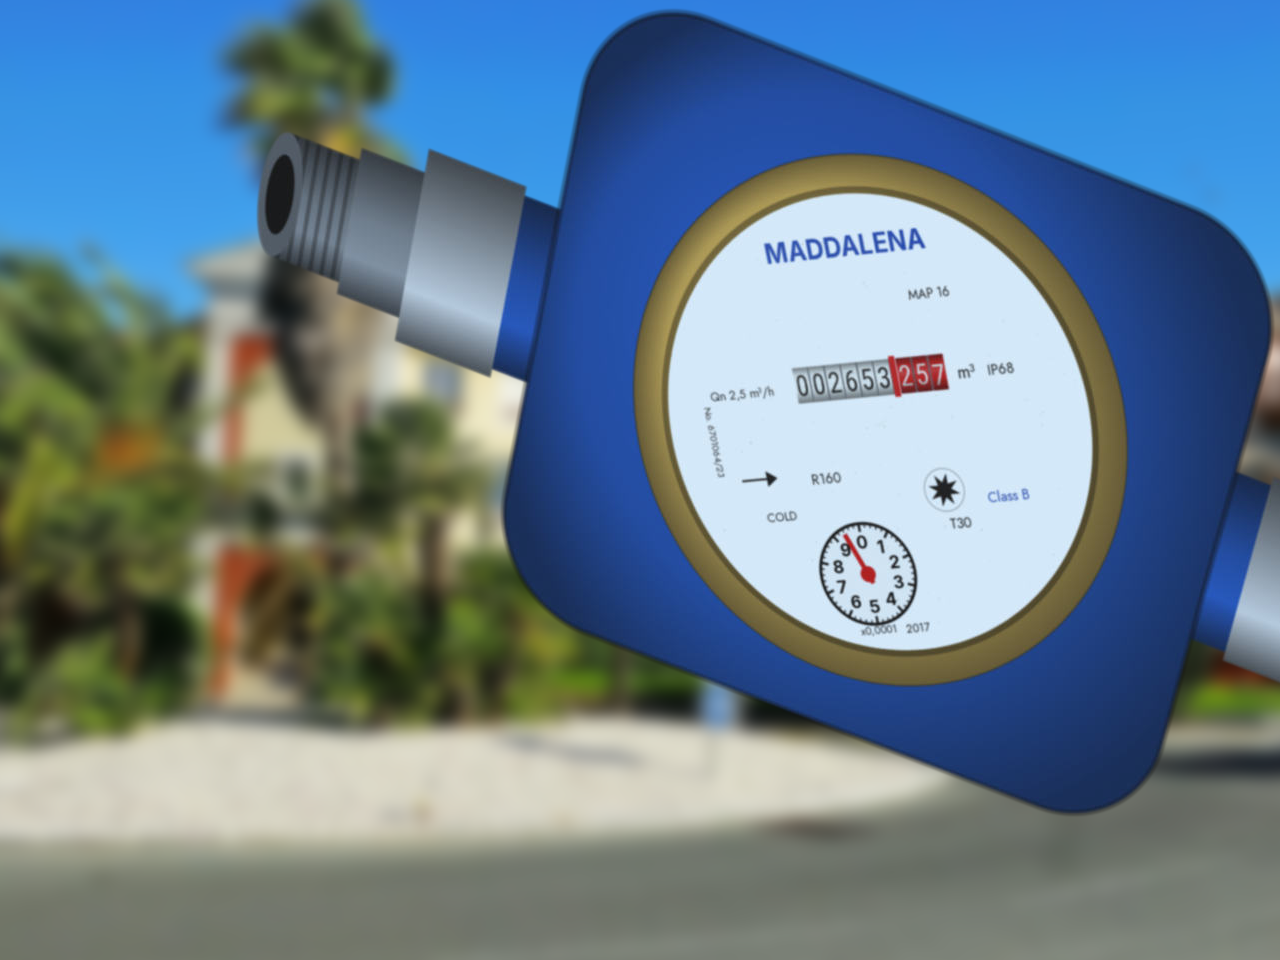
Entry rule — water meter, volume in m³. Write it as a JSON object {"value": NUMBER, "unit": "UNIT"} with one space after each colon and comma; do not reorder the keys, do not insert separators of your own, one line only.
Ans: {"value": 2653.2569, "unit": "m³"}
